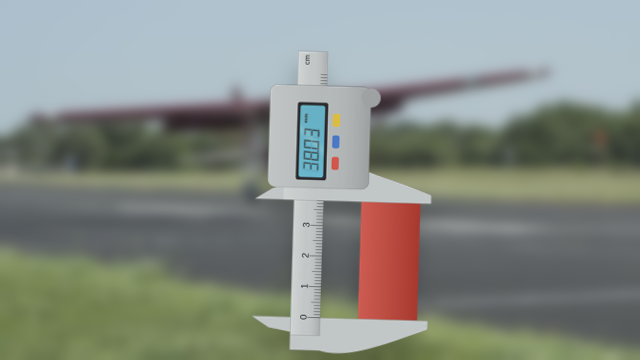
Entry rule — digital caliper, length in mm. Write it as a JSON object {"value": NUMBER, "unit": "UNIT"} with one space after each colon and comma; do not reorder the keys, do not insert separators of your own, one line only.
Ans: {"value": 38.03, "unit": "mm"}
